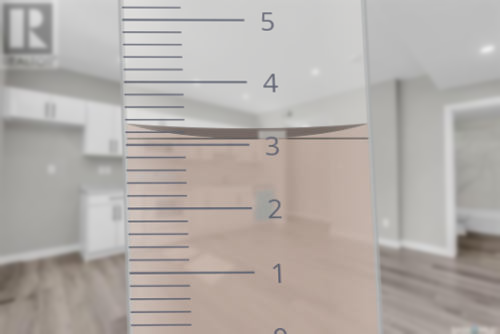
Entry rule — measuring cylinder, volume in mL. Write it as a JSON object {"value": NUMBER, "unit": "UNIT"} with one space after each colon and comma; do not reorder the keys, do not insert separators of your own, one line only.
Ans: {"value": 3.1, "unit": "mL"}
